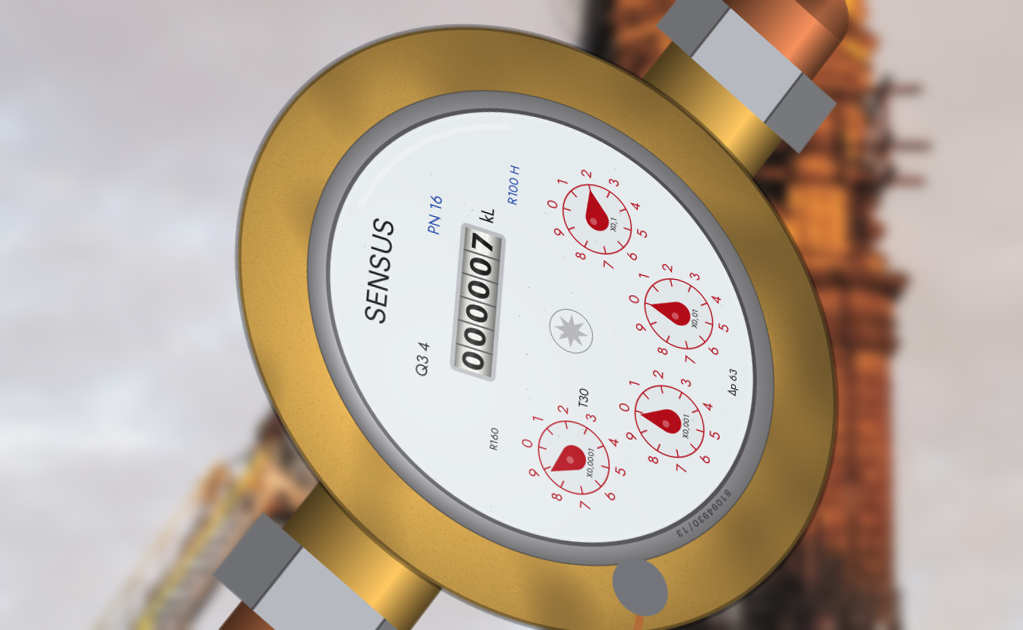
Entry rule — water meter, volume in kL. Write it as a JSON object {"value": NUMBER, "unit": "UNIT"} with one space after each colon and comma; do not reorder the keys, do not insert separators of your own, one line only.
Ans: {"value": 7.1998, "unit": "kL"}
